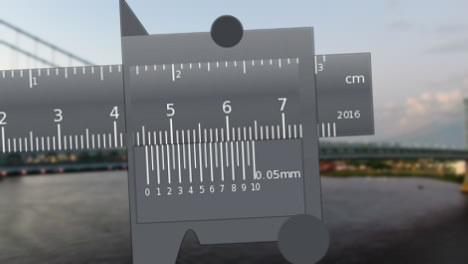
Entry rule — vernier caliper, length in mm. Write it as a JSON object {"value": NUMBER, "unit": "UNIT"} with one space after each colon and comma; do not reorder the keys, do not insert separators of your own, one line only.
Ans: {"value": 45.4, "unit": "mm"}
